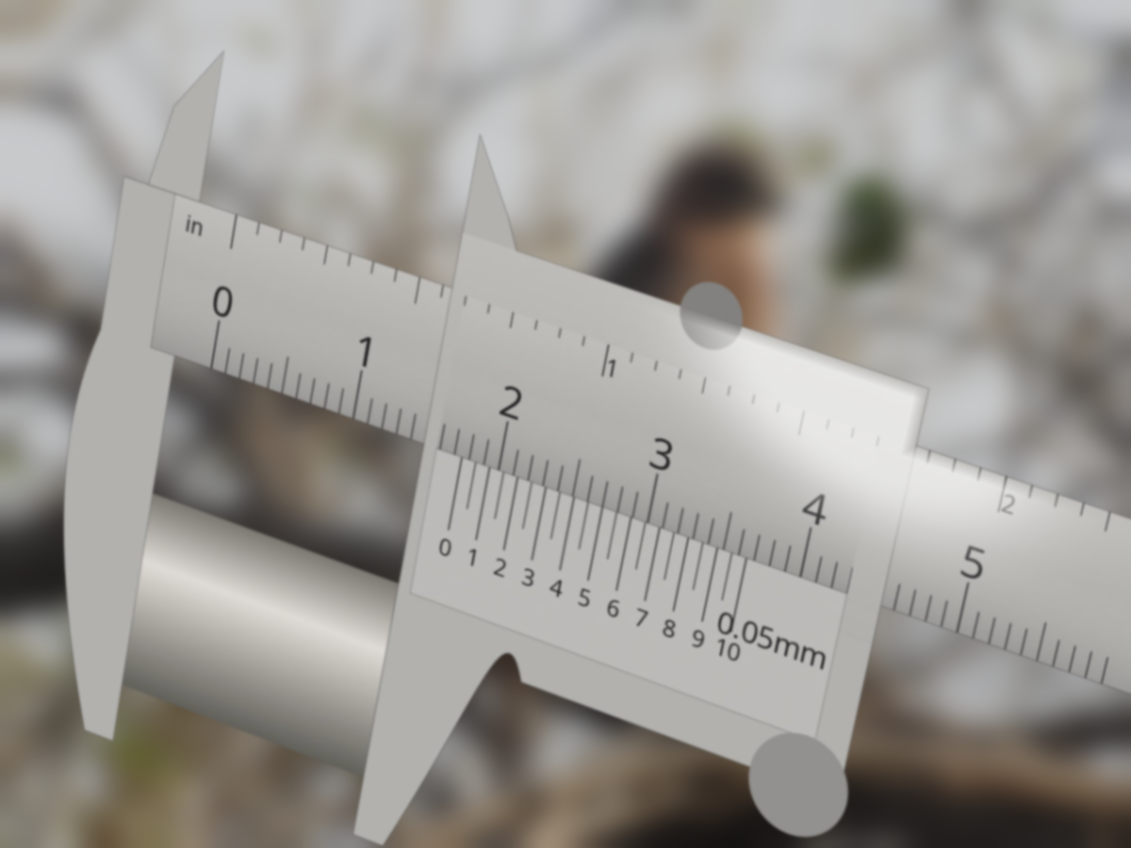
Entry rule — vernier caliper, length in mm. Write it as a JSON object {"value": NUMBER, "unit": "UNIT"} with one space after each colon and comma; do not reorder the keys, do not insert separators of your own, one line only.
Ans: {"value": 17.5, "unit": "mm"}
